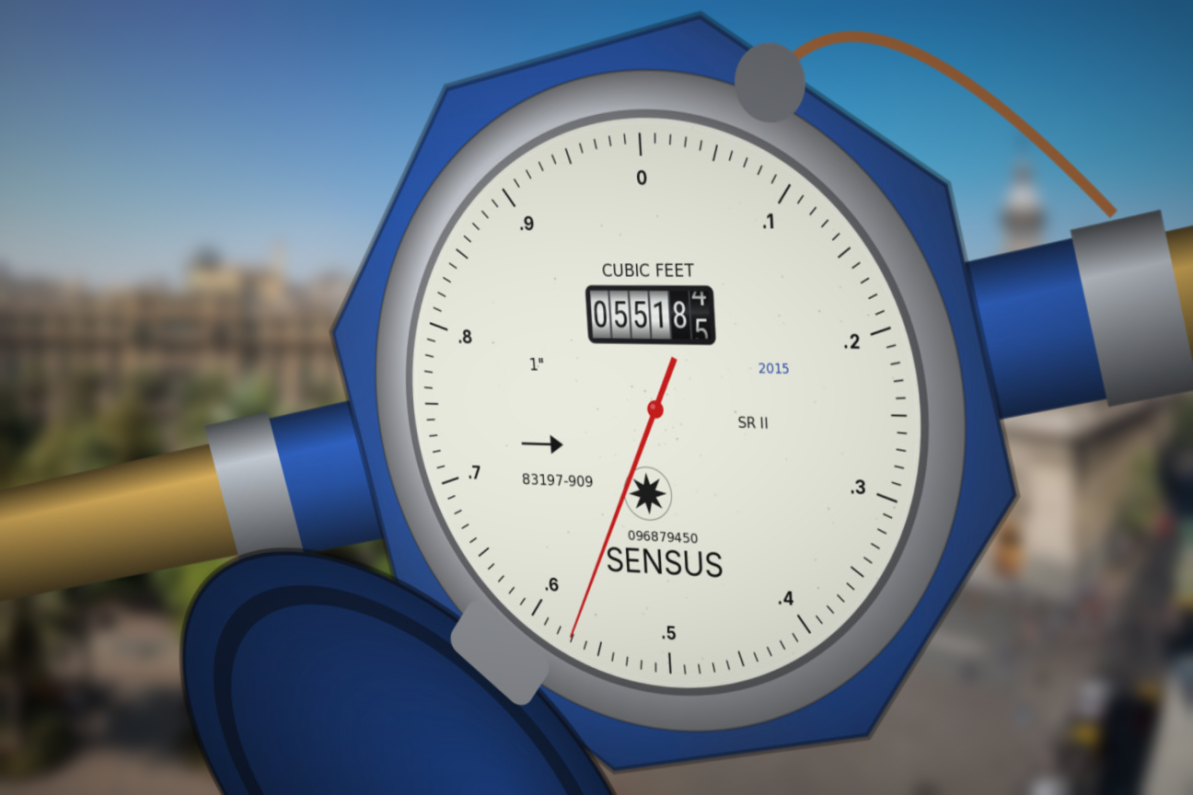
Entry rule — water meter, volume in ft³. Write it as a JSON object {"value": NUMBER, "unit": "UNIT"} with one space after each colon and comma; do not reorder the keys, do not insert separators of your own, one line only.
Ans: {"value": 55184.57, "unit": "ft³"}
